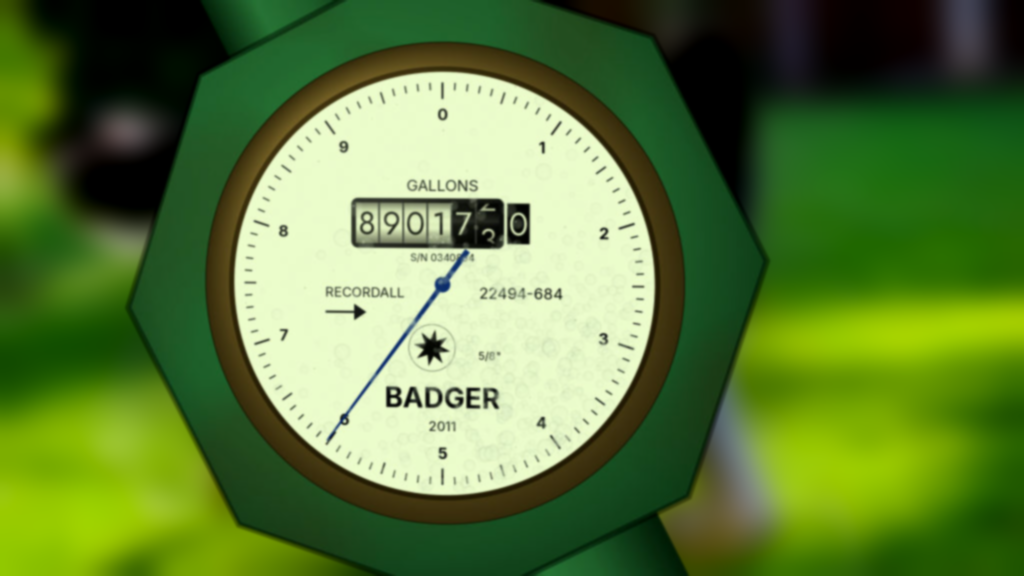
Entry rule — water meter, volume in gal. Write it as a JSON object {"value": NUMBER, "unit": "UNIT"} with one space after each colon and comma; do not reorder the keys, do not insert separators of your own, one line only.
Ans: {"value": 8901726.0, "unit": "gal"}
